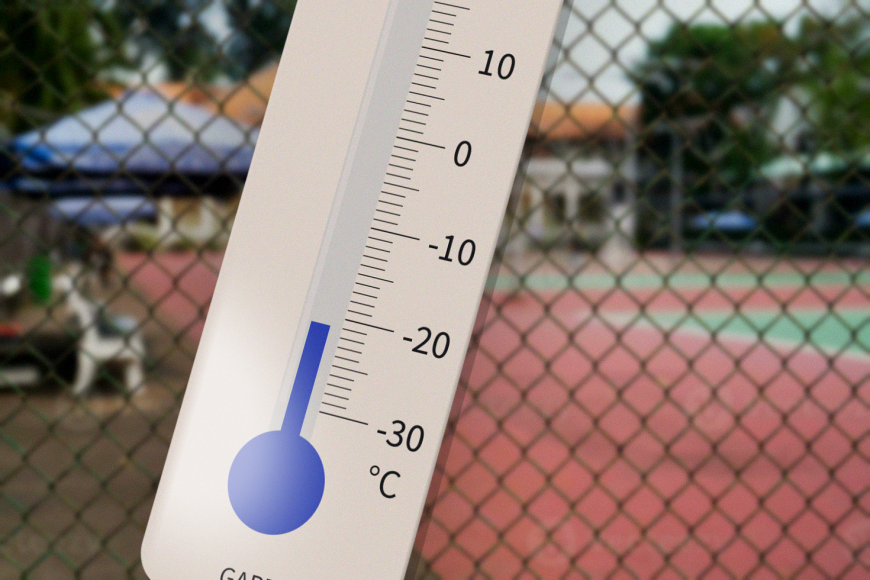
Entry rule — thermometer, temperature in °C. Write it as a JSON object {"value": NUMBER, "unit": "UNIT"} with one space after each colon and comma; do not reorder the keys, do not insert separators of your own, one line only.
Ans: {"value": -21, "unit": "°C"}
